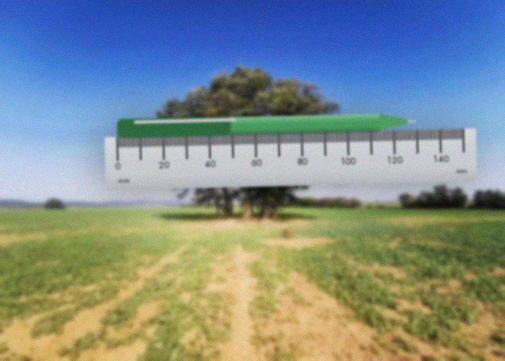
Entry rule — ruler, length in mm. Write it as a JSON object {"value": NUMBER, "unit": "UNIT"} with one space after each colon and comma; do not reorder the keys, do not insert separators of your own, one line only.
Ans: {"value": 130, "unit": "mm"}
